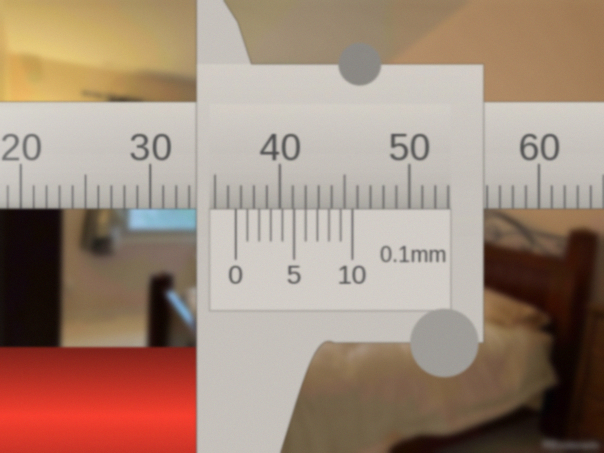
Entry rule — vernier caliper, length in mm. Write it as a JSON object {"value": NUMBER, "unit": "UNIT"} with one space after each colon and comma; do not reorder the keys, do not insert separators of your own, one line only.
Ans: {"value": 36.6, "unit": "mm"}
